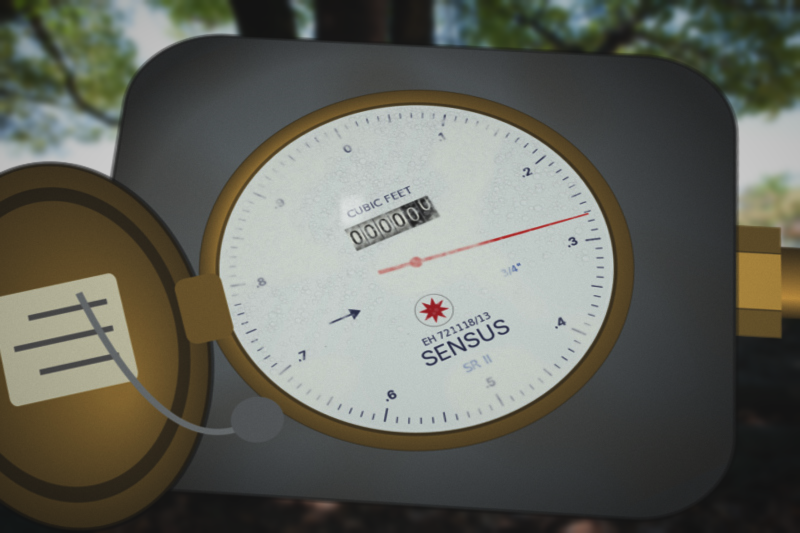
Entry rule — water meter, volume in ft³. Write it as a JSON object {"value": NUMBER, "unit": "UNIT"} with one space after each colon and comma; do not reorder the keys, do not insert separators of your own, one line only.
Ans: {"value": 0.27, "unit": "ft³"}
